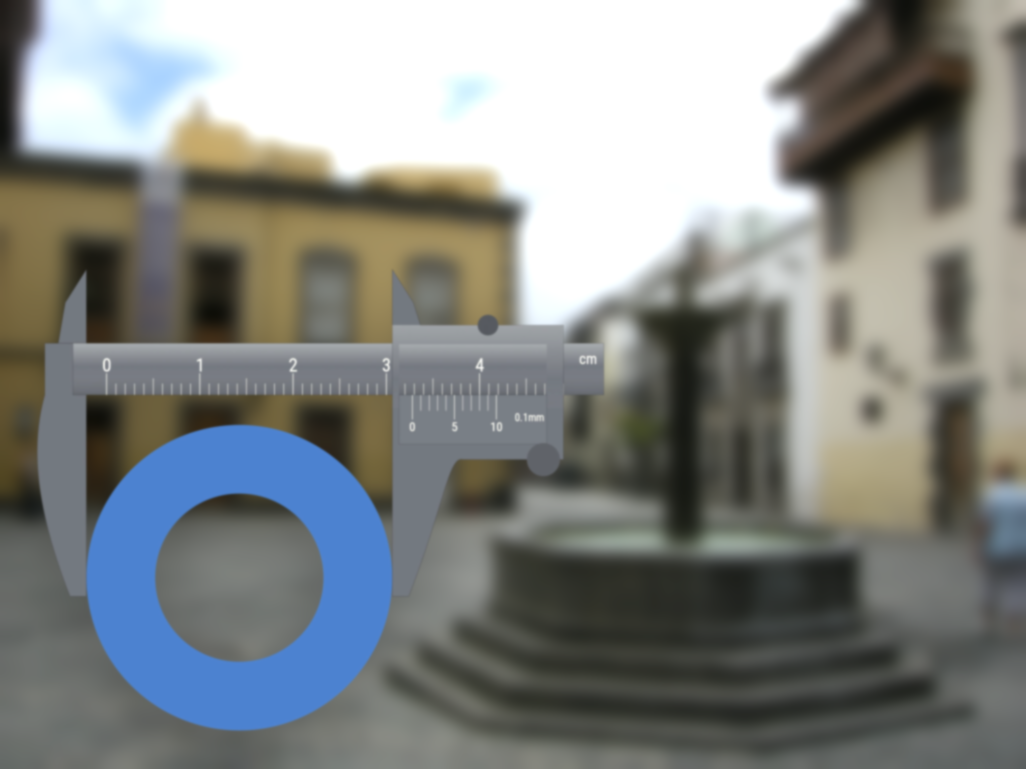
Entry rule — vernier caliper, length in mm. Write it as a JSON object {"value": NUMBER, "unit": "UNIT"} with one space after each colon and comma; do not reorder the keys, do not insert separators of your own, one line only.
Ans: {"value": 32.8, "unit": "mm"}
